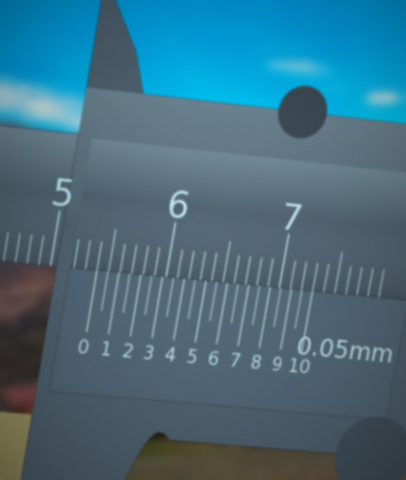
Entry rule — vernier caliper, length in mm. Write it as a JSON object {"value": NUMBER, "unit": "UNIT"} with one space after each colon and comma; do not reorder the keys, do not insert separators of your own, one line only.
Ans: {"value": 54.0, "unit": "mm"}
